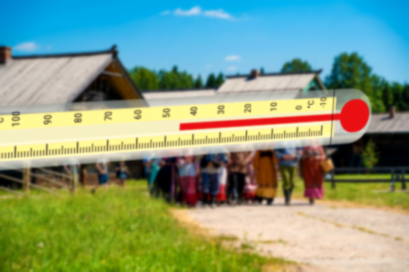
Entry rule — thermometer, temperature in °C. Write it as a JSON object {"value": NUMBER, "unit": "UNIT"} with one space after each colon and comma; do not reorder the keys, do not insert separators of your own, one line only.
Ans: {"value": 45, "unit": "°C"}
